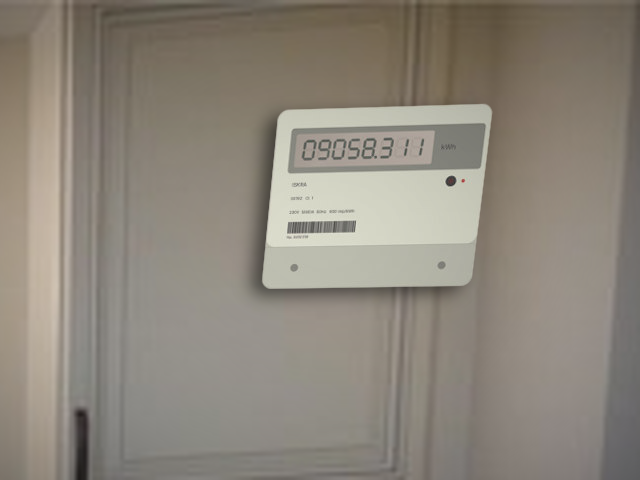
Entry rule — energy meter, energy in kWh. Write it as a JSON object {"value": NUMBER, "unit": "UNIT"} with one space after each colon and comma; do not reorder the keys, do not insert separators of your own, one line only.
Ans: {"value": 9058.311, "unit": "kWh"}
